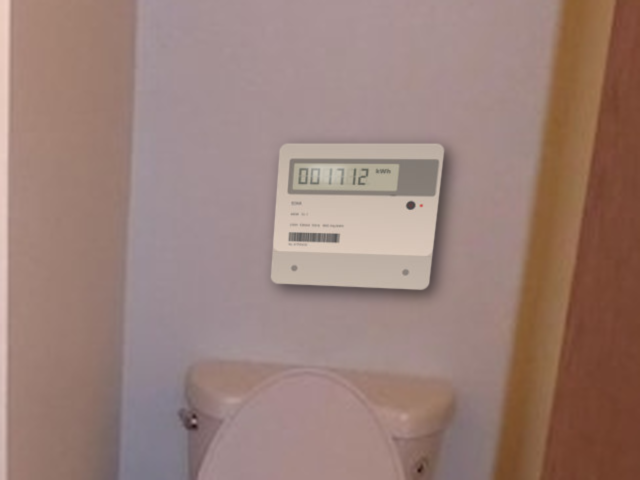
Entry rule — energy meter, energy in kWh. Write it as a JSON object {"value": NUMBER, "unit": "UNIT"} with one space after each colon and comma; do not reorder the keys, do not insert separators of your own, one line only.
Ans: {"value": 1712, "unit": "kWh"}
